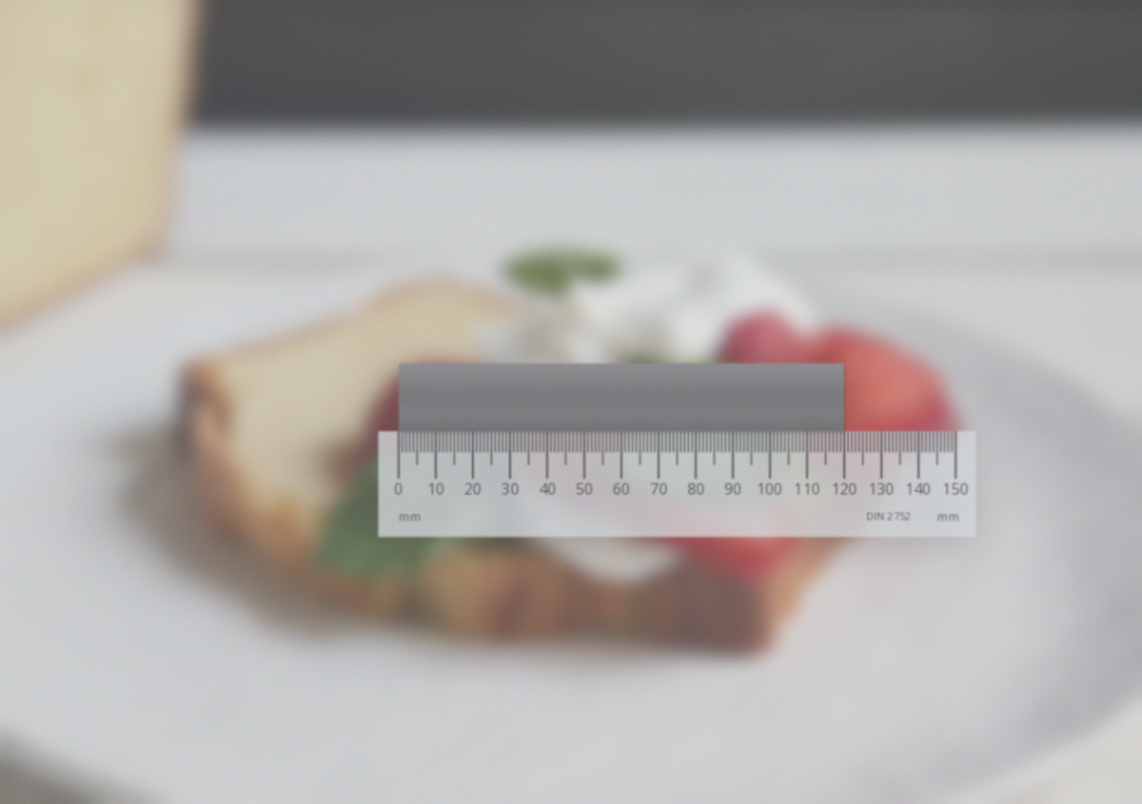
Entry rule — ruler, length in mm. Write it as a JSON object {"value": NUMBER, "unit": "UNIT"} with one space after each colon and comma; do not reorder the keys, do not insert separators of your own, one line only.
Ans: {"value": 120, "unit": "mm"}
